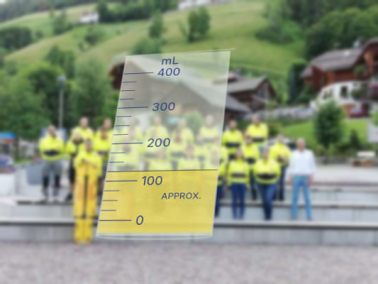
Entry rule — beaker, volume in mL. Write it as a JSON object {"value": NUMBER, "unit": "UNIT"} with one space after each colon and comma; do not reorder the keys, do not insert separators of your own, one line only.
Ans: {"value": 125, "unit": "mL"}
